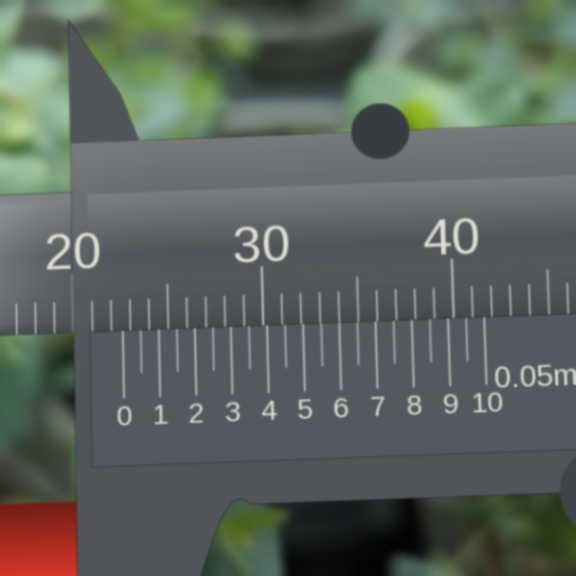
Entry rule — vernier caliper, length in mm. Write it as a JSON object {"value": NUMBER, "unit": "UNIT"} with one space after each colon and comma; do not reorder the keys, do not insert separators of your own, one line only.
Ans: {"value": 22.6, "unit": "mm"}
